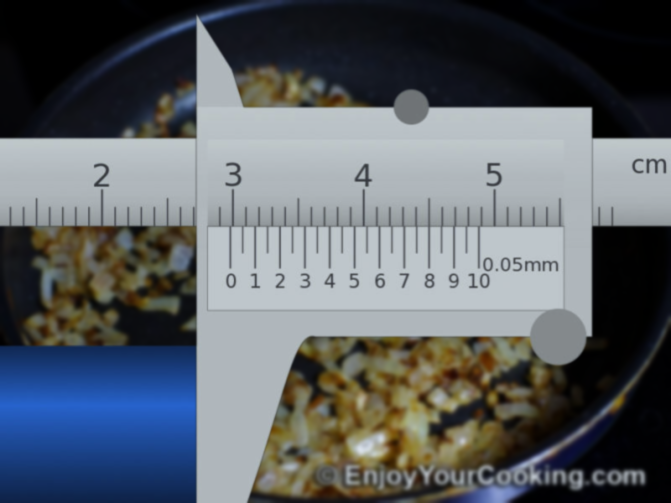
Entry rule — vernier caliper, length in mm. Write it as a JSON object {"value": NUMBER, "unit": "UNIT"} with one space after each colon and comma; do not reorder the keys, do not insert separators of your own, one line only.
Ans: {"value": 29.8, "unit": "mm"}
